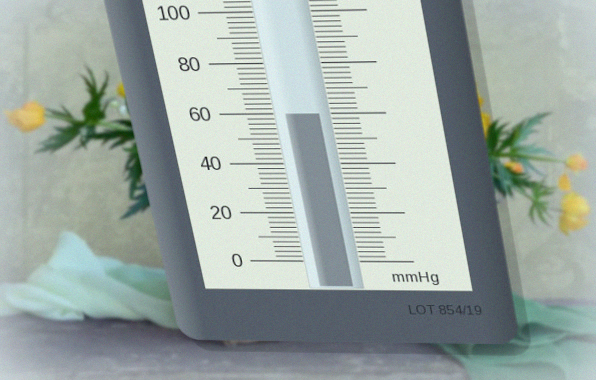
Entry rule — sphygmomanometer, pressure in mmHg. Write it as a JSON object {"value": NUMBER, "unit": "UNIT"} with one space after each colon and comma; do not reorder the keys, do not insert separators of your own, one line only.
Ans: {"value": 60, "unit": "mmHg"}
